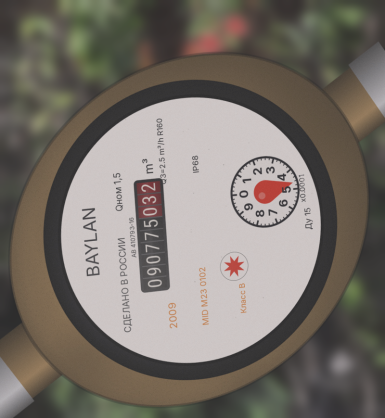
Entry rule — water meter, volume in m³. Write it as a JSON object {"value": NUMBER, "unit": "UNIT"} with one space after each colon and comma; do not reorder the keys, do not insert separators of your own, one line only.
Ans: {"value": 90775.0324, "unit": "m³"}
